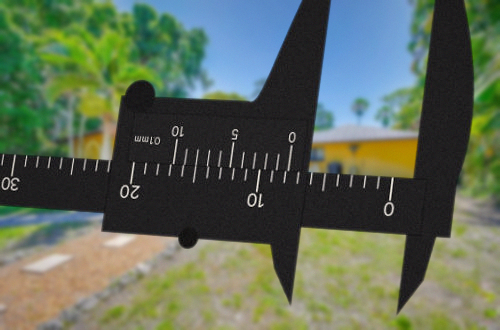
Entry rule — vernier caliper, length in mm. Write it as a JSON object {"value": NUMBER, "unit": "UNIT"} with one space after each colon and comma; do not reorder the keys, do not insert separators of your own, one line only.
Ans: {"value": 7.8, "unit": "mm"}
